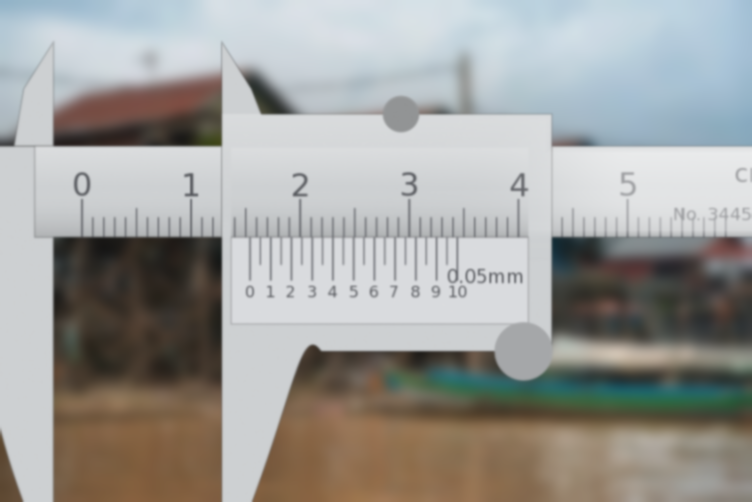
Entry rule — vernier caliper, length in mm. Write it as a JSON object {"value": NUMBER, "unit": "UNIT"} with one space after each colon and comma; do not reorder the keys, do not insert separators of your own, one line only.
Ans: {"value": 15.4, "unit": "mm"}
